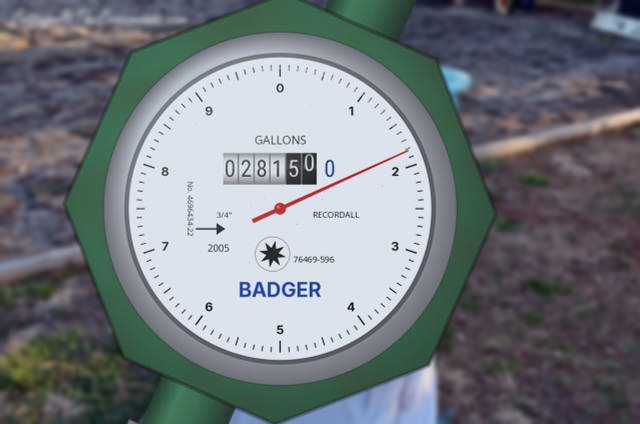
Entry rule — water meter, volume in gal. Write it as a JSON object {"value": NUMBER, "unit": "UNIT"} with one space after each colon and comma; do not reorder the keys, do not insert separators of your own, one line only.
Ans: {"value": 281501.8, "unit": "gal"}
